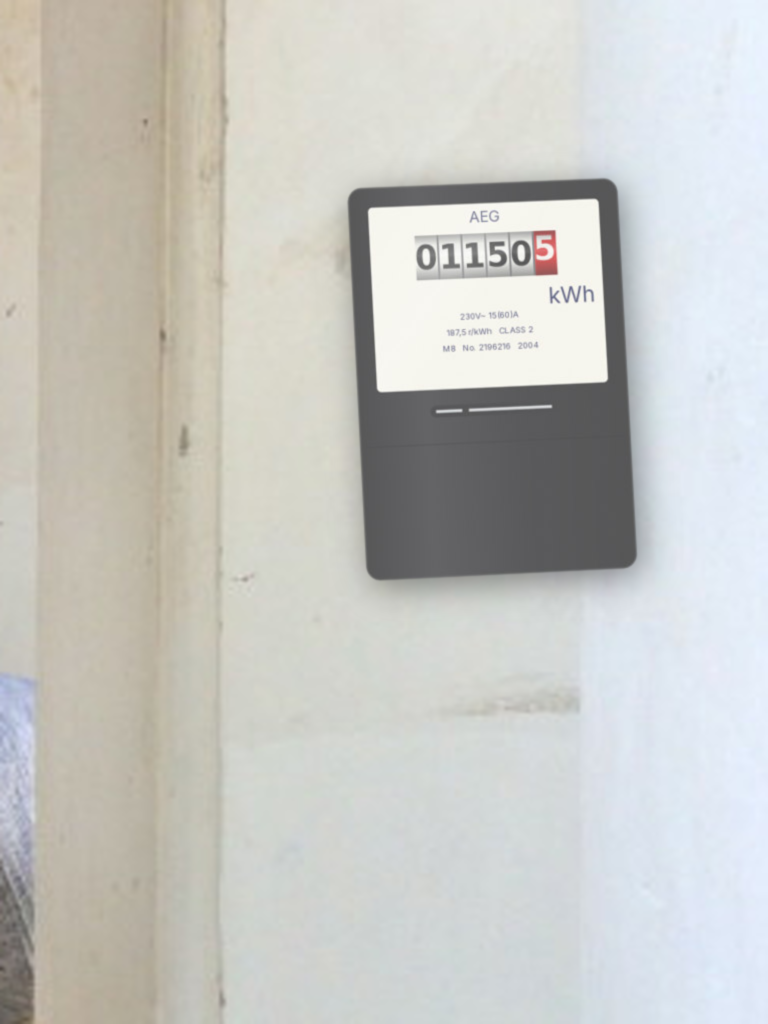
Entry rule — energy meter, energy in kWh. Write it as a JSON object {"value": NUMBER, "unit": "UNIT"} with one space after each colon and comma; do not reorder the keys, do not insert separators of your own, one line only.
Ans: {"value": 1150.5, "unit": "kWh"}
